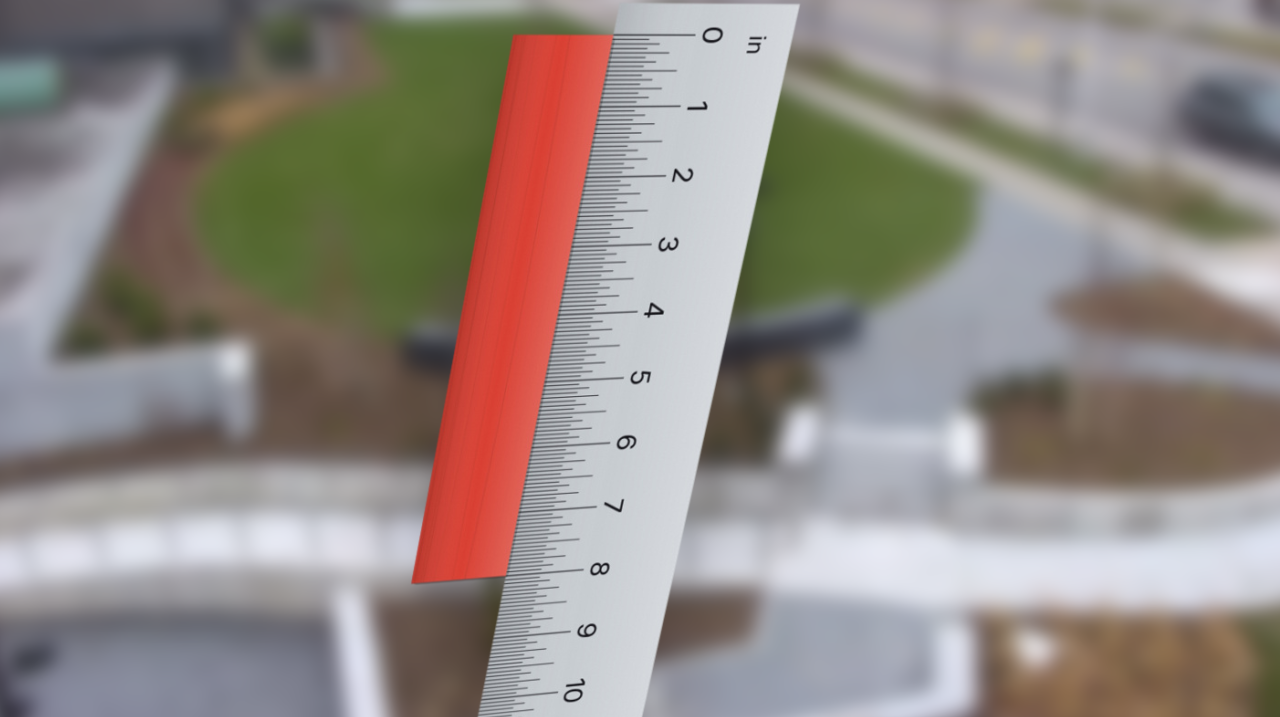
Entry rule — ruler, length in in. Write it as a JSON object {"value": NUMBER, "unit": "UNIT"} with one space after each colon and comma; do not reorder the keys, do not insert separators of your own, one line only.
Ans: {"value": 8, "unit": "in"}
